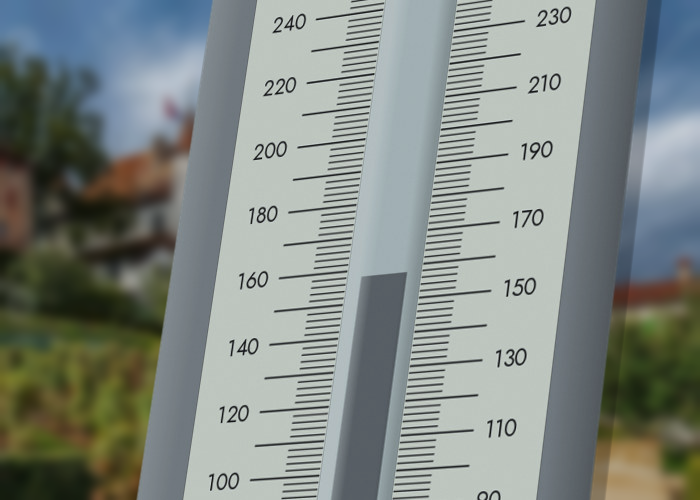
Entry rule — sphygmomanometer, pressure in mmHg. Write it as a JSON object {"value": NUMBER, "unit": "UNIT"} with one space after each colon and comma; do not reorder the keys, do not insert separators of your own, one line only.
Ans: {"value": 158, "unit": "mmHg"}
